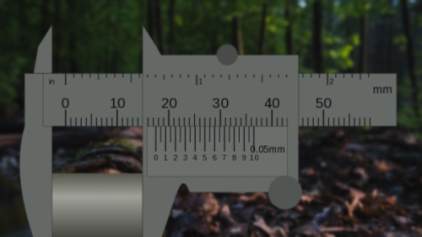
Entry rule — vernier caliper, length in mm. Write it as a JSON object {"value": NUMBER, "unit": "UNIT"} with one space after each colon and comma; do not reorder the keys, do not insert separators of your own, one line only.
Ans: {"value": 17.5, "unit": "mm"}
